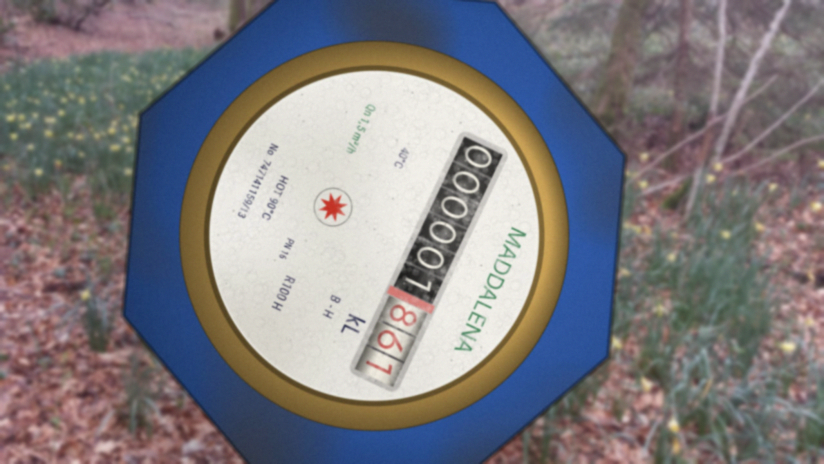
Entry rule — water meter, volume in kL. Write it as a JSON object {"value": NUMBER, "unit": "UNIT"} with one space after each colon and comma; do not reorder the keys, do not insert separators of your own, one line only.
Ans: {"value": 1.861, "unit": "kL"}
